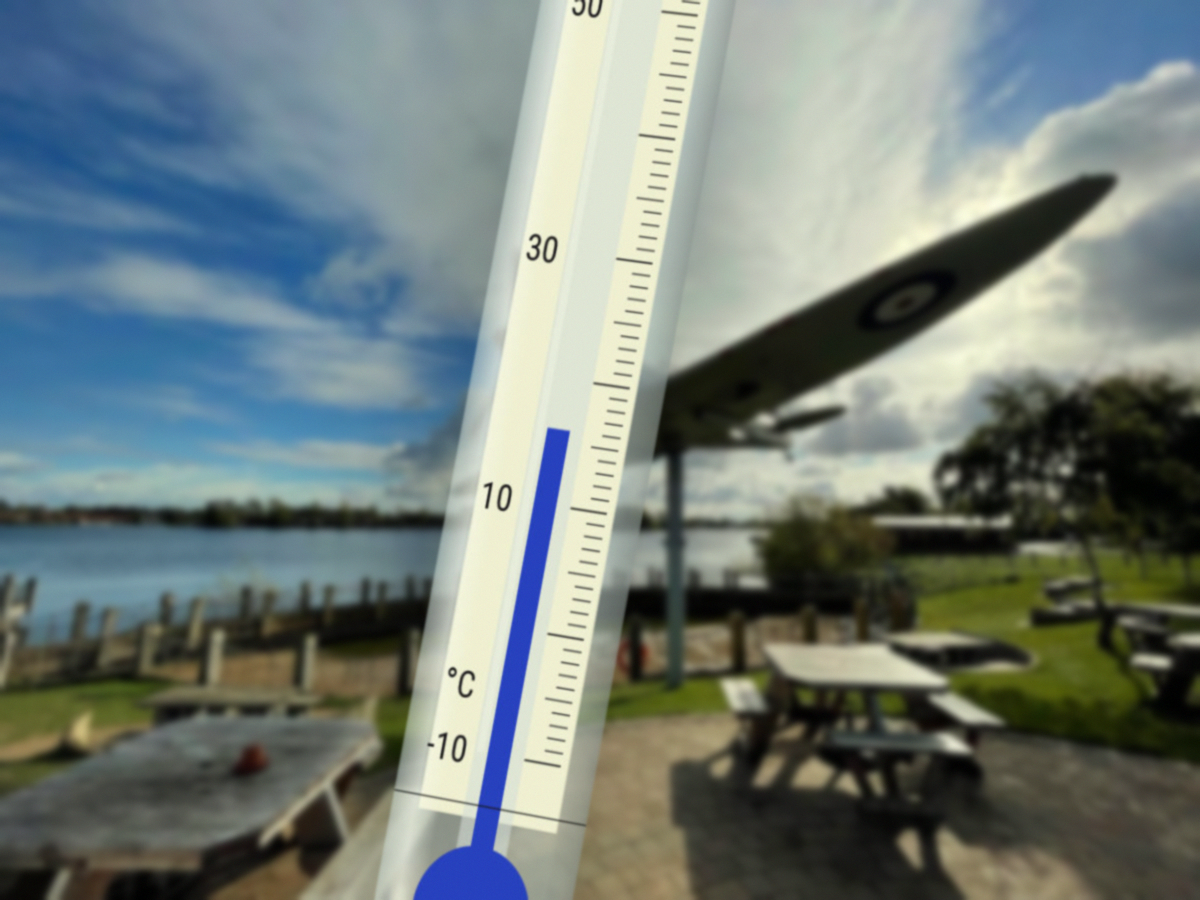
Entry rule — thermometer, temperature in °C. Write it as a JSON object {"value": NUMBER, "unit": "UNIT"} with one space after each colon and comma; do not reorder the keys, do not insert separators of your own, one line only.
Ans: {"value": 16, "unit": "°C"}
